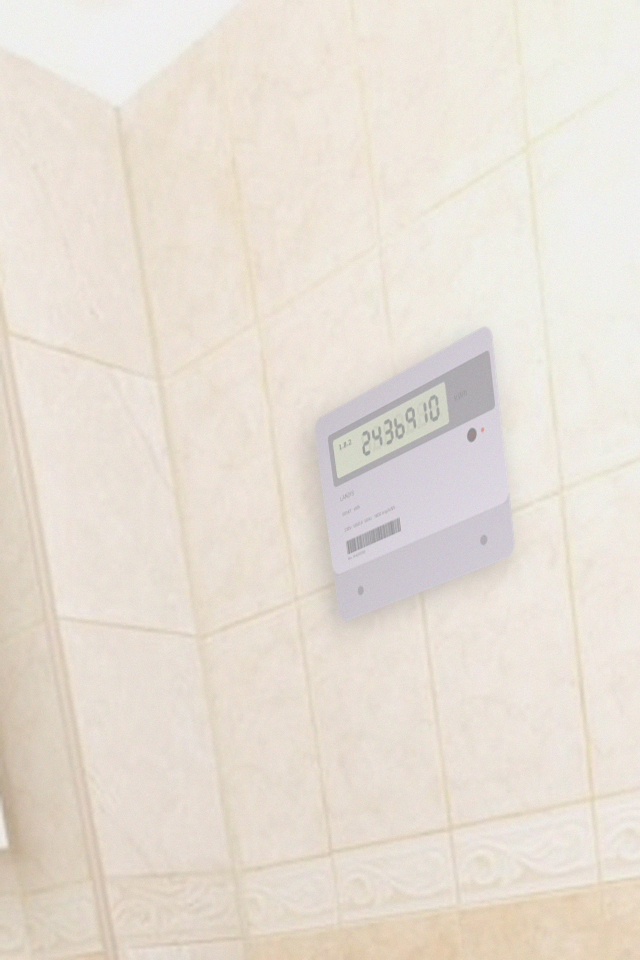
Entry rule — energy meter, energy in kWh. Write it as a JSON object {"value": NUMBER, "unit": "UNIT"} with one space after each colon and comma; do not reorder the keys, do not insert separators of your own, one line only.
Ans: {"value": 2436910, "unit": "kWh"}
